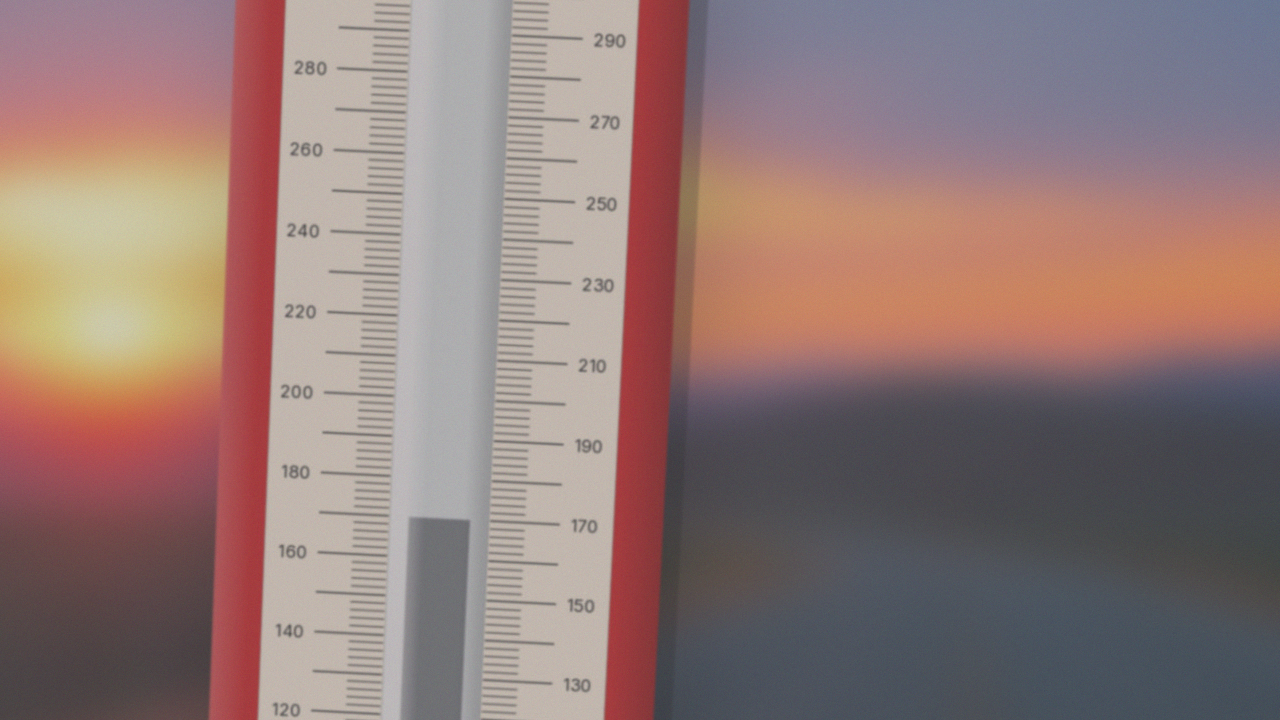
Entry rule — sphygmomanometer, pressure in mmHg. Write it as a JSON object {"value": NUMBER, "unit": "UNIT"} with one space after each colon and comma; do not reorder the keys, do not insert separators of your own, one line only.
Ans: {"value": 170, "unit": "mmHg"}
